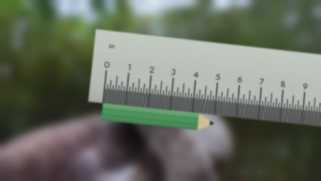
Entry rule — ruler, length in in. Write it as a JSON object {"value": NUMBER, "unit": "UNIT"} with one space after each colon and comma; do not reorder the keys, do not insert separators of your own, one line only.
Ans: {"value": 5, "unit": "in"}
